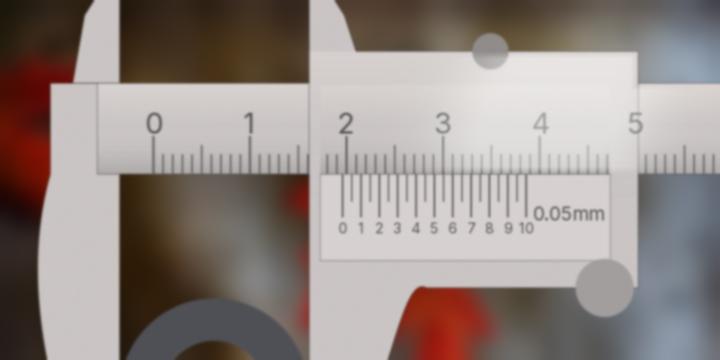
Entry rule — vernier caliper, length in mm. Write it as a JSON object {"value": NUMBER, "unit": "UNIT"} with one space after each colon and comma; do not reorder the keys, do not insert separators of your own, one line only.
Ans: {"value": 19.6, "unit": "mm"}
